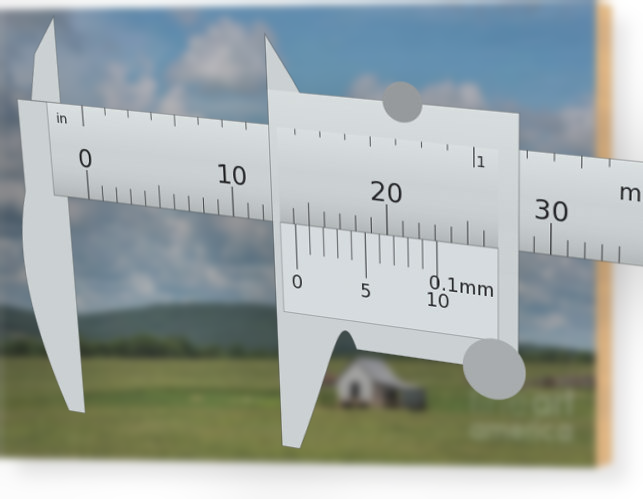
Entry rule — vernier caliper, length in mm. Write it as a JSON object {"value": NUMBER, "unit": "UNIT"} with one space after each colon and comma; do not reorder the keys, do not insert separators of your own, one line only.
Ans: {"value": 14.1, "unit": "mm"}
